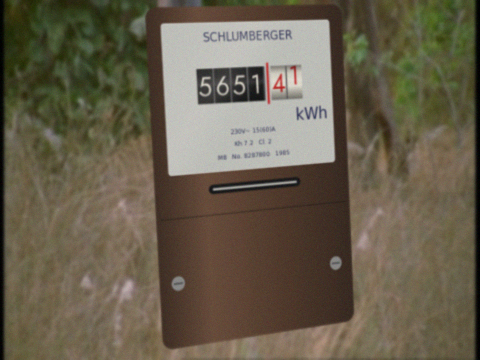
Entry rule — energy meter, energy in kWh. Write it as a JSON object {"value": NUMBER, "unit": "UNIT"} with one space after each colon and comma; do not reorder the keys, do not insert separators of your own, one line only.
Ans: {"value": 5651.41, "unit": "kWh"}
